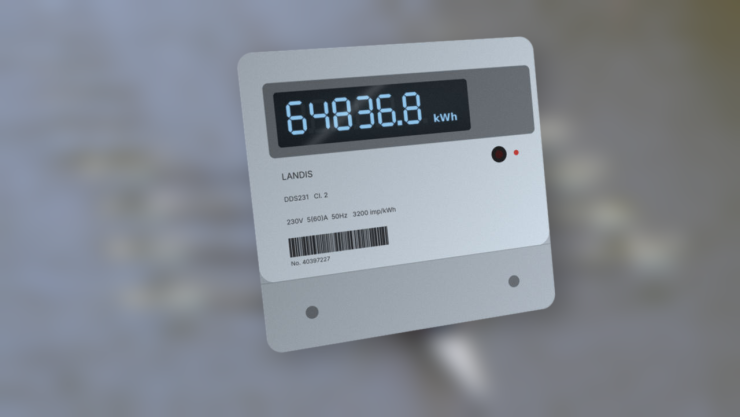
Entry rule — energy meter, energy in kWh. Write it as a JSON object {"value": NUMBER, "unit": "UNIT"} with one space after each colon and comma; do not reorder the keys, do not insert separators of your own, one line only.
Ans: {"value": 64836.8, "unit": "kWh"}
